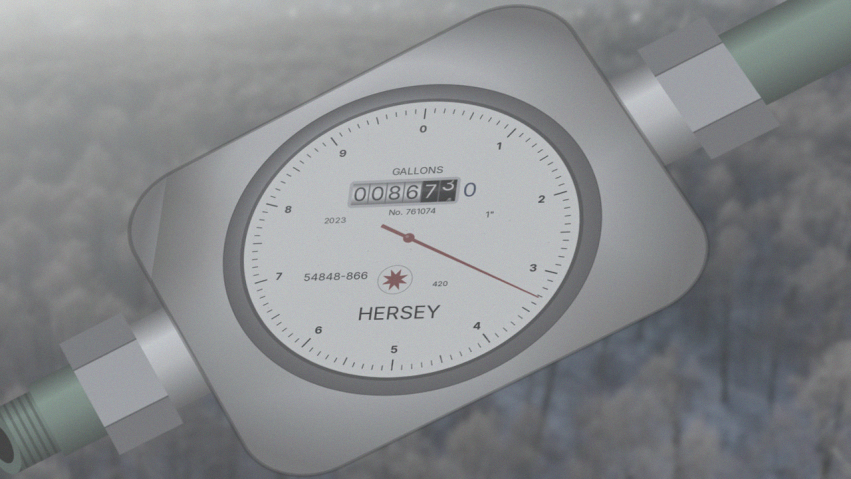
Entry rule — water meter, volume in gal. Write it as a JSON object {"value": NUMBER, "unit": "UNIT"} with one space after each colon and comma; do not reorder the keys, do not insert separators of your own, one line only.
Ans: {"value": 86733.3, "unit": "gal"}
